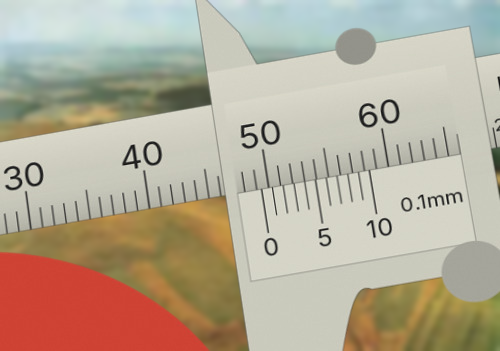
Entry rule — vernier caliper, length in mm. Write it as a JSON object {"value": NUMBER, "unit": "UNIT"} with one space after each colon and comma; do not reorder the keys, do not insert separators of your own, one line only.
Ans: {"value": 49.4, "unit": "mm"}
